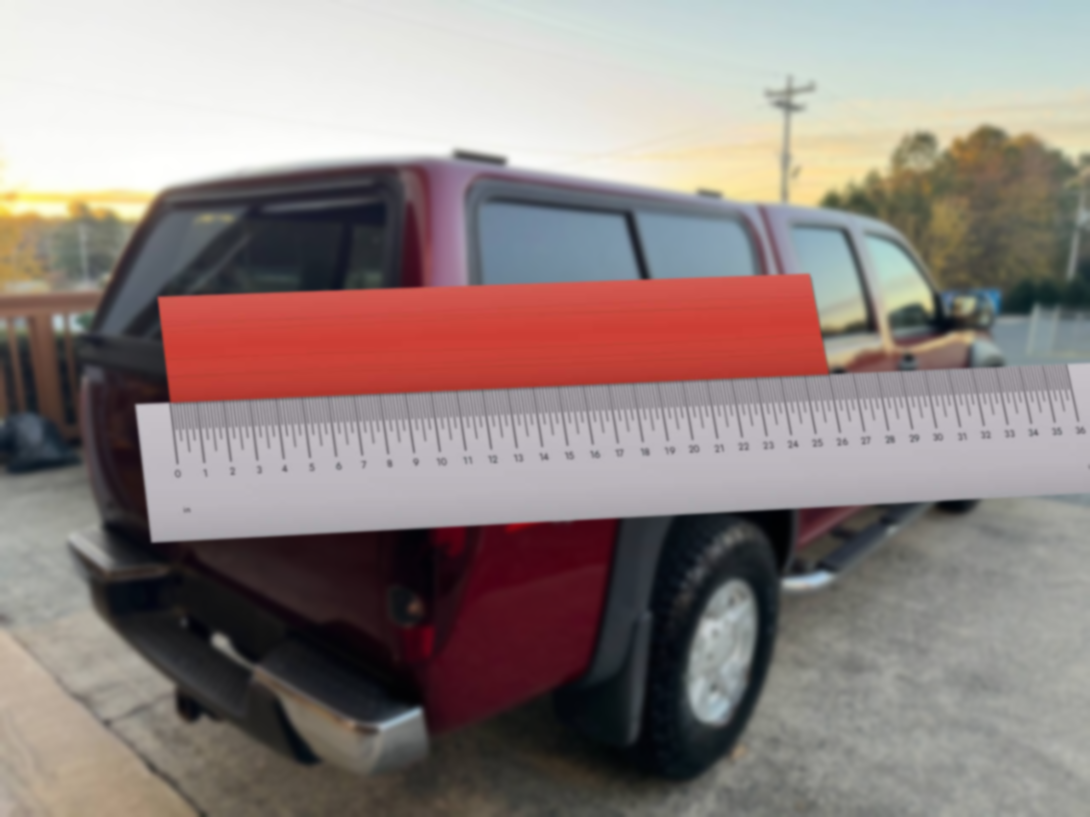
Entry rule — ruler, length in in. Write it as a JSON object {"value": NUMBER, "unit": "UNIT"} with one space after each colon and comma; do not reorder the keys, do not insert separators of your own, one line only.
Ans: {"value": 26, "unit": "in"}
